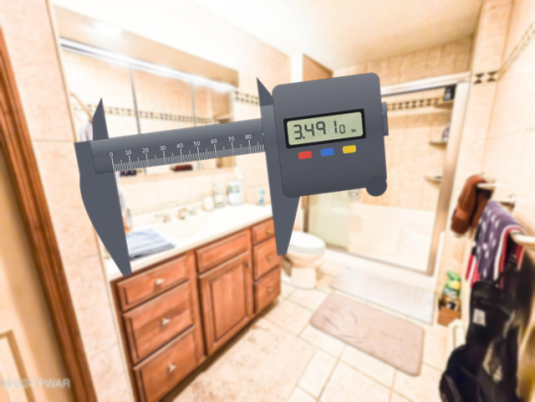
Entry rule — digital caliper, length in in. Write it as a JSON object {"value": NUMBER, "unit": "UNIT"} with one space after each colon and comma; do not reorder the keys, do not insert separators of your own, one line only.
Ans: {"value": 3.4910, "unit": "in"}
